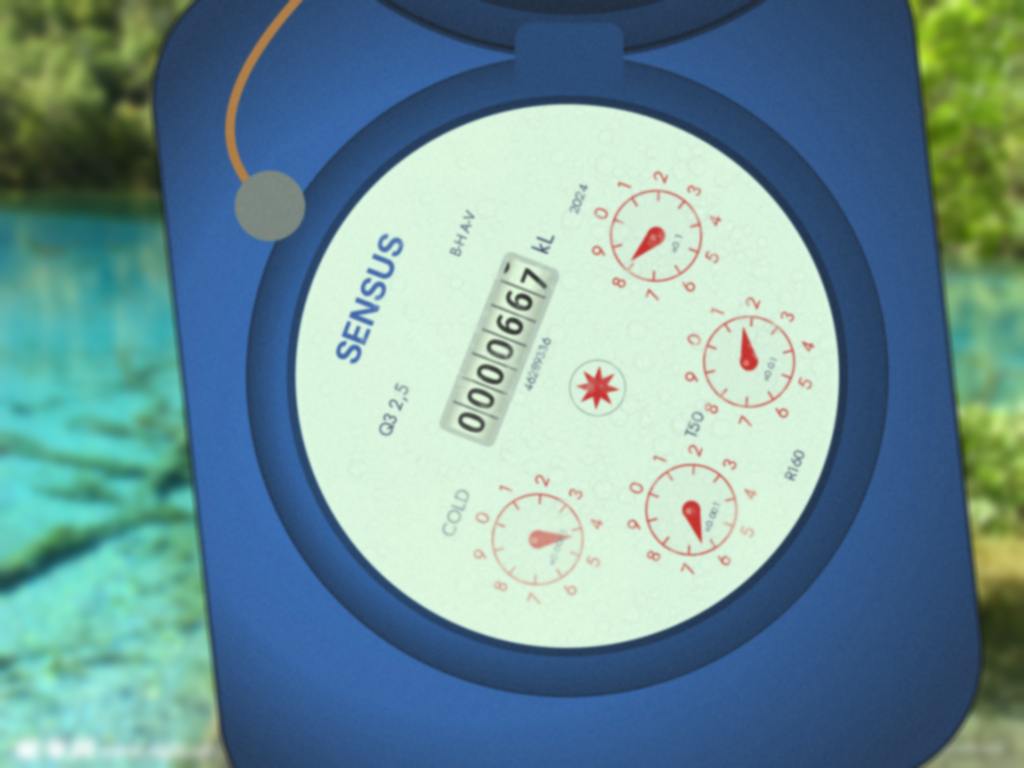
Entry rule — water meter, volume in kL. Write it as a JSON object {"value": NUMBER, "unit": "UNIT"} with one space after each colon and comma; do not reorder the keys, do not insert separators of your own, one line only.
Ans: {"value": 666.8164, "unit": "kL"}
